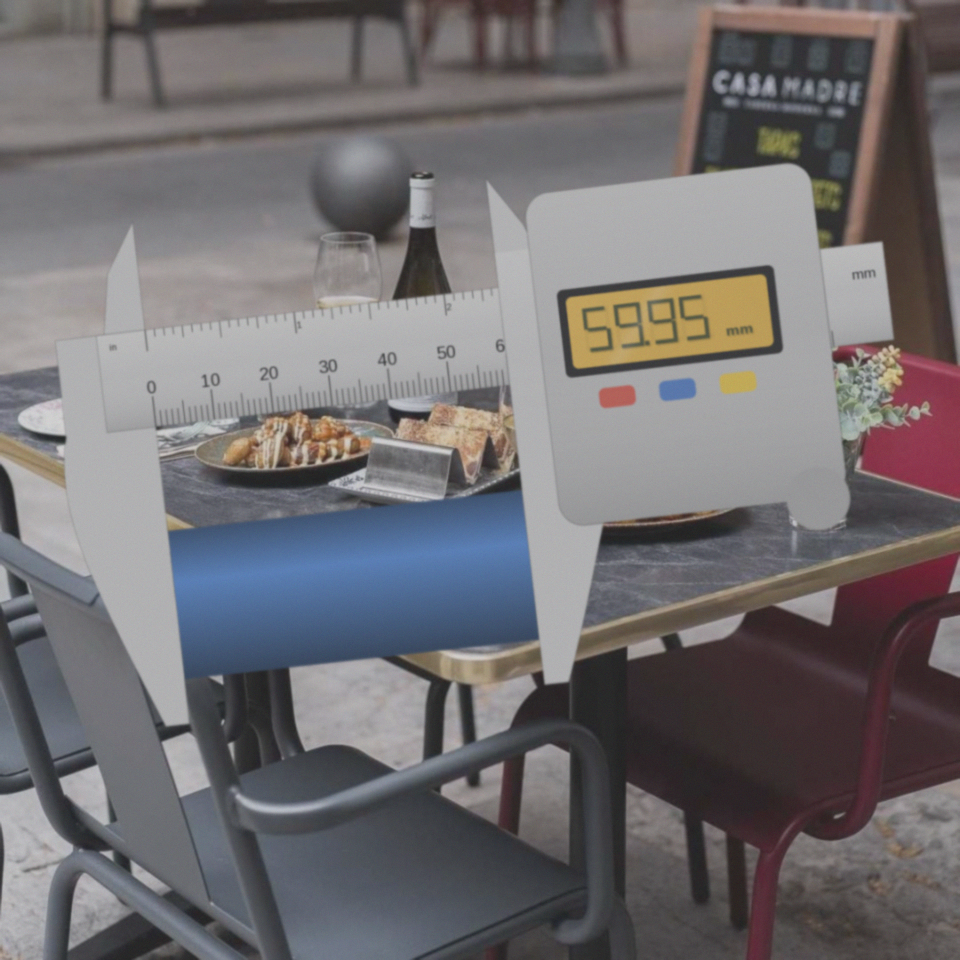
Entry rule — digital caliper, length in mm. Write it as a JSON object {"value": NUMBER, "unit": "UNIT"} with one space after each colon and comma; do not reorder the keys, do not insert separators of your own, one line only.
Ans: {"value": 59.95, "unit": "mm"}
